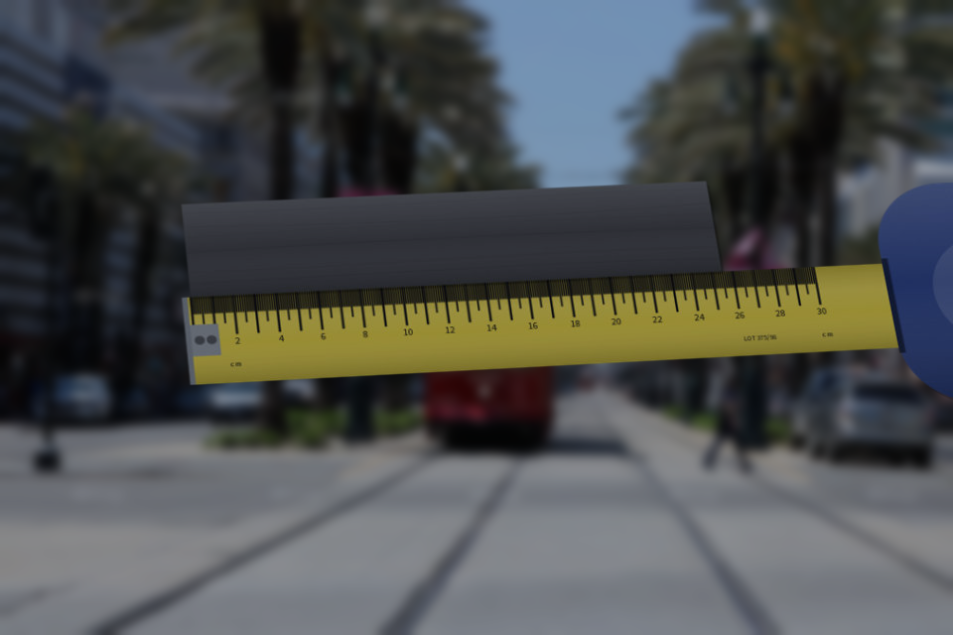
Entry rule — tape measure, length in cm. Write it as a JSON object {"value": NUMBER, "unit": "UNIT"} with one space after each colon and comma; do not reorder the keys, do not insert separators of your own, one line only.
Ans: {"value": 25.5, "unit": "cm"}
